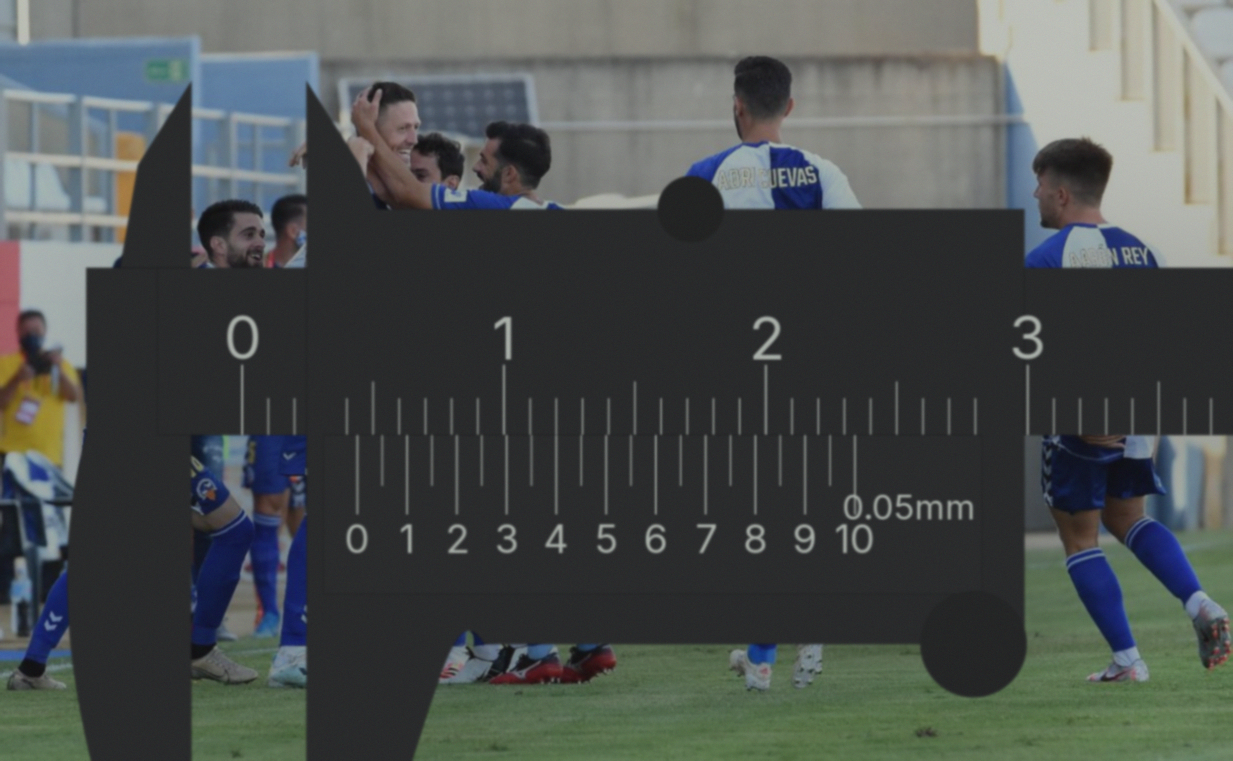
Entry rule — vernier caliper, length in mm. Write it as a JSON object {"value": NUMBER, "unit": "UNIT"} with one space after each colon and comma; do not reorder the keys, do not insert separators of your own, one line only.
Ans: {"value": 4.4, "unit": "mm"}
